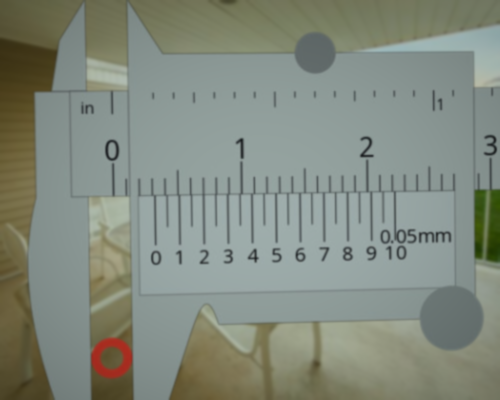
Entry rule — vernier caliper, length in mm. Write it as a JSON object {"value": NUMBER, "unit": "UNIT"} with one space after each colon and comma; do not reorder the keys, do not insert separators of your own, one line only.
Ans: {"value": 3.2, "unit": "mm"}
